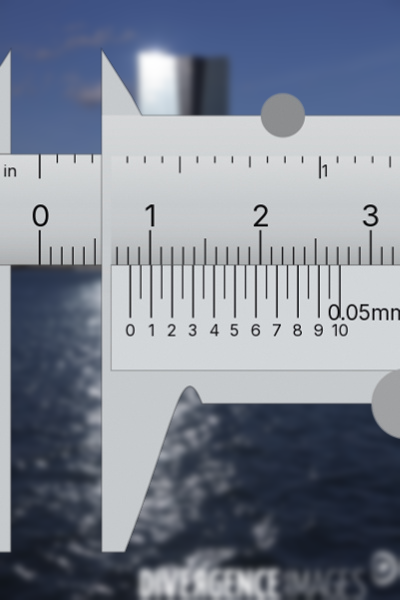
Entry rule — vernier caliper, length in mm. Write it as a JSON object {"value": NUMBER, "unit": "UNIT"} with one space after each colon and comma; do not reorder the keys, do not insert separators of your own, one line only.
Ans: {"value": 8.2, "unit": "mm"}
